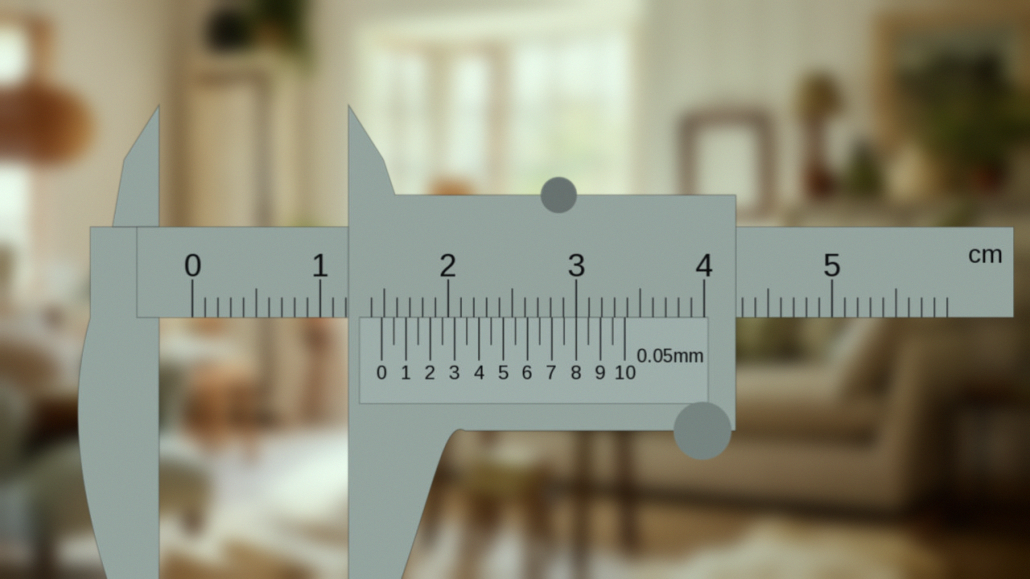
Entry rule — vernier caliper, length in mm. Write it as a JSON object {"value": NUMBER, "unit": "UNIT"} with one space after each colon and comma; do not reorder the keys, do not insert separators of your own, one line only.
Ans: {"value": 14.8, "unit": "mm"}
